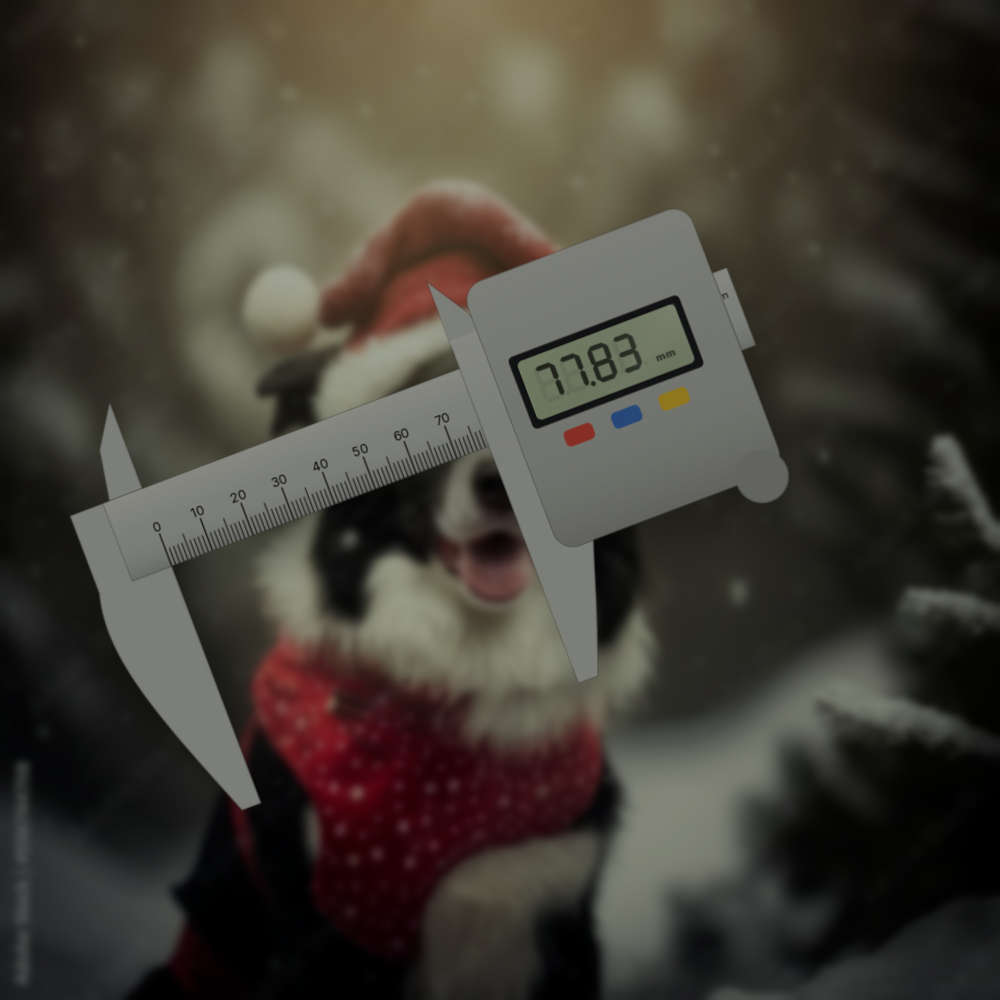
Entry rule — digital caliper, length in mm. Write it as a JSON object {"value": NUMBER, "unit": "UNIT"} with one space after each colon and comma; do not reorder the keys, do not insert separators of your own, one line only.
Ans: {"value": 77.83, "unit": "mm"}
